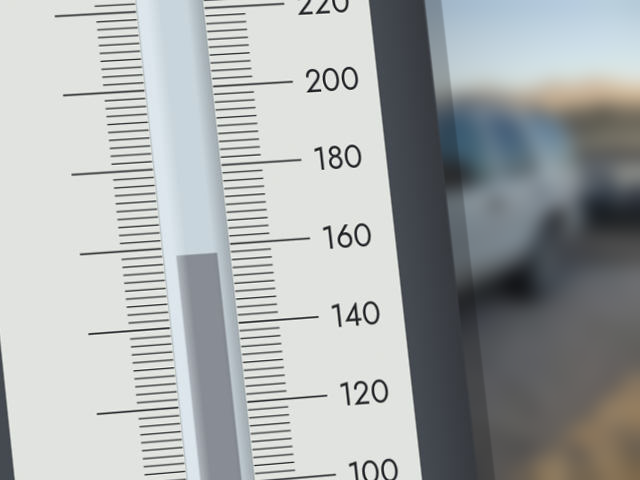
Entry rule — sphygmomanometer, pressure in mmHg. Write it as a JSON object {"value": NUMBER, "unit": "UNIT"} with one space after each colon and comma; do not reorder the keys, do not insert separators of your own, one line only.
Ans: {"value": 158, "unit": "mmHg"}
